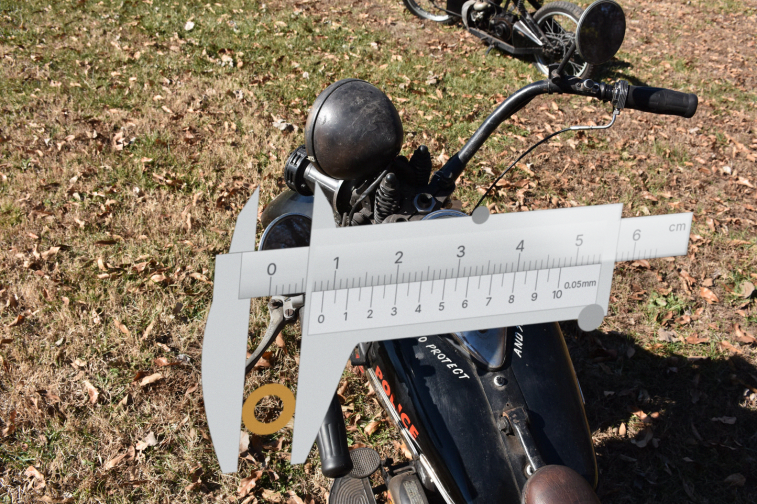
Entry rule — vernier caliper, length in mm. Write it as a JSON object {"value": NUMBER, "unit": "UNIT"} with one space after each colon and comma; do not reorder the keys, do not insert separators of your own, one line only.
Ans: {"value": 8.4, "unit": "mm"}
